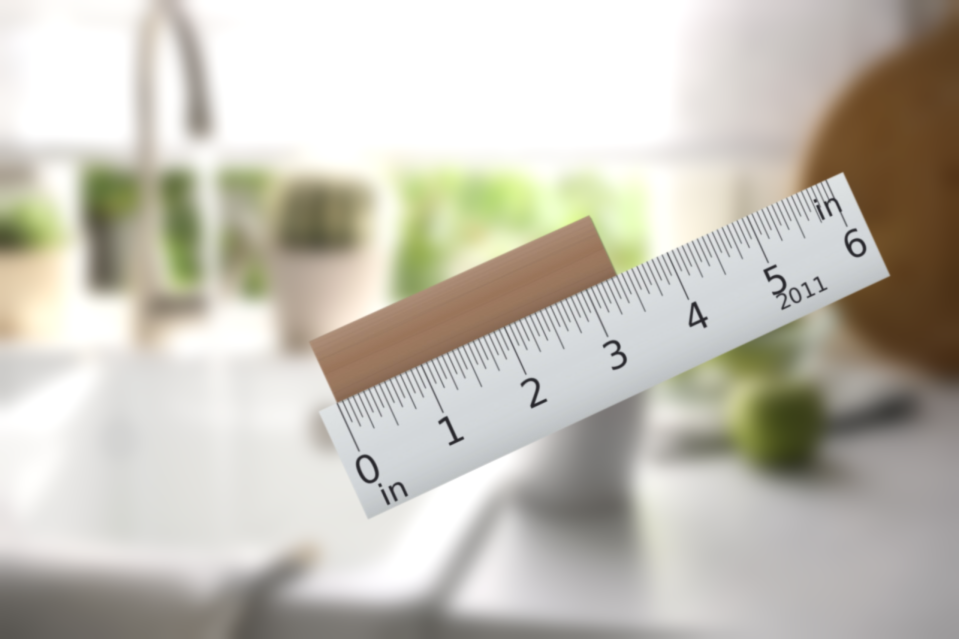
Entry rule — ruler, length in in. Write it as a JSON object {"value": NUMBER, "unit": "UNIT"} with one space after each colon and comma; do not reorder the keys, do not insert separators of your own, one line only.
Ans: {"value": 3.375, "unit": "in"}
